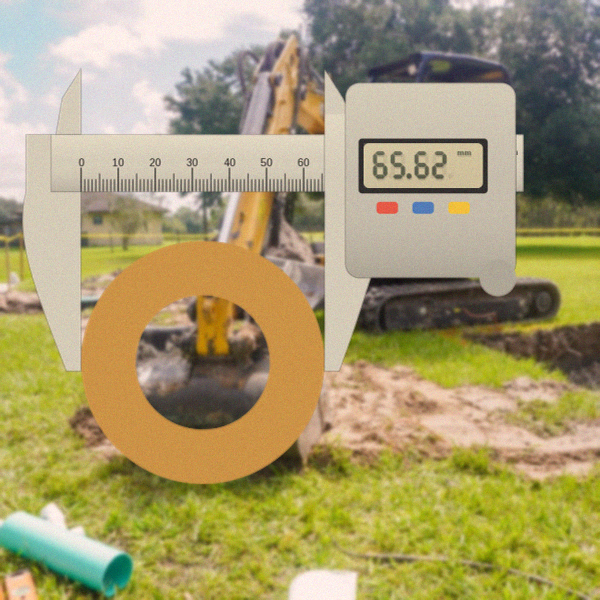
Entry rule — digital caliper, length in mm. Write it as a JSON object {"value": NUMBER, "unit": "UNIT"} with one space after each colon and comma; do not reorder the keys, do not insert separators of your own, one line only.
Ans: {"value": 65.62, "unit": "mm"}
